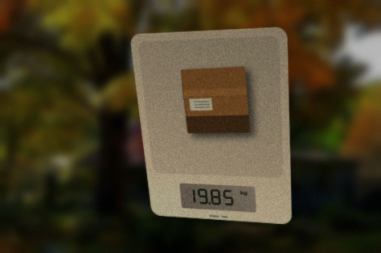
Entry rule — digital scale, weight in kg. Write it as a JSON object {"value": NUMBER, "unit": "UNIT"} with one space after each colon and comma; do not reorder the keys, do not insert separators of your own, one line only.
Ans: {"value": 19.85, "unit": "kg"}
